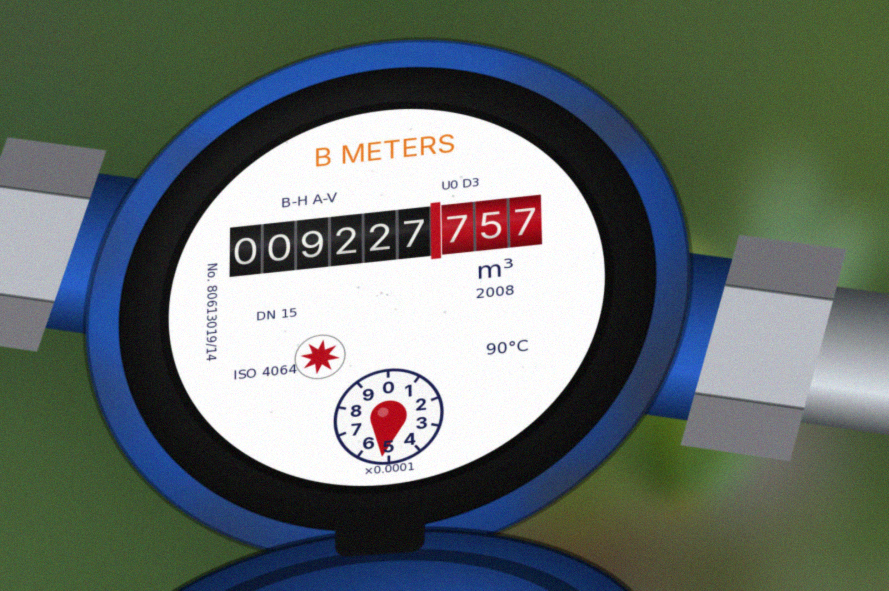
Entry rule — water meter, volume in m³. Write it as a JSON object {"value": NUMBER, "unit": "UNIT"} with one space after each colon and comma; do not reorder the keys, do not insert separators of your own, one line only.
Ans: {"value": 9227.7575, "unit": "m³"}
